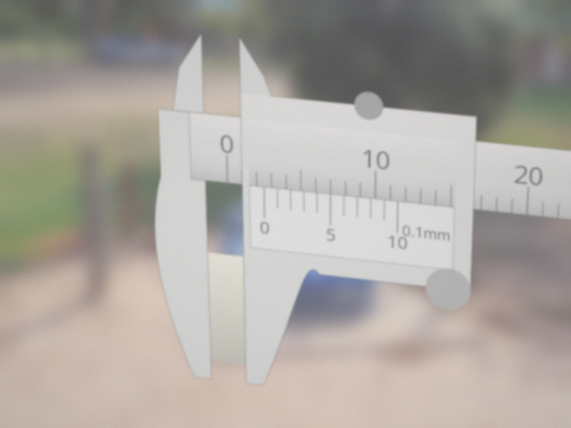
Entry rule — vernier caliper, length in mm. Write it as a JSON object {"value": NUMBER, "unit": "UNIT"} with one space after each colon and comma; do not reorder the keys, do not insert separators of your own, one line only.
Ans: {"value": 2.5, "unit": "mm"}
